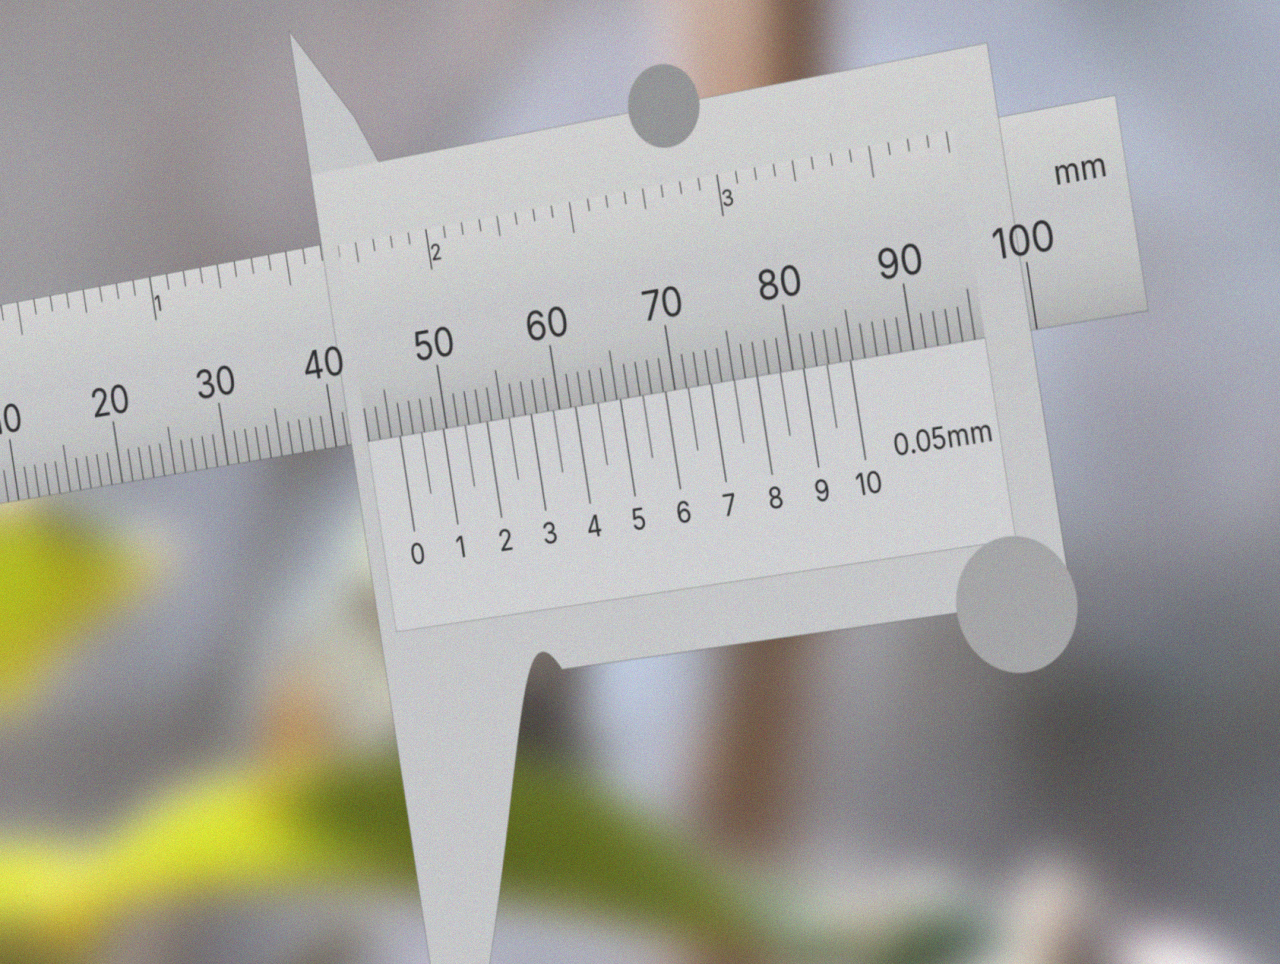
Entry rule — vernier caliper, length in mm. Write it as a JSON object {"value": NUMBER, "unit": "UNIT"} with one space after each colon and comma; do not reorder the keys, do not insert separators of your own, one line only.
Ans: {"value": 45.8, "unit": "mm"}
